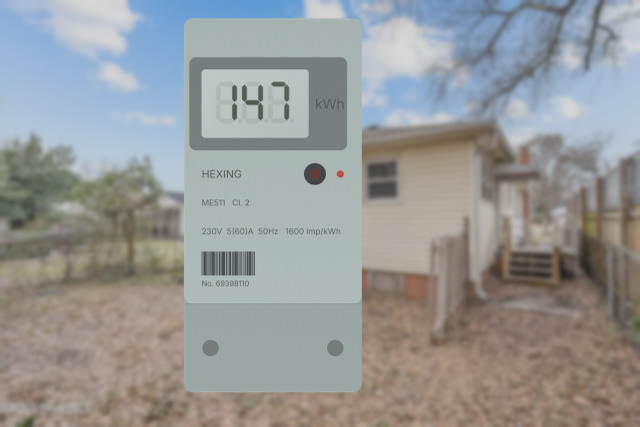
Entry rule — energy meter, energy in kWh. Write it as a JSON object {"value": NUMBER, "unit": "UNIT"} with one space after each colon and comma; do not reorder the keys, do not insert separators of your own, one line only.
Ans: {"value": 147, "unit": "kWh"}
